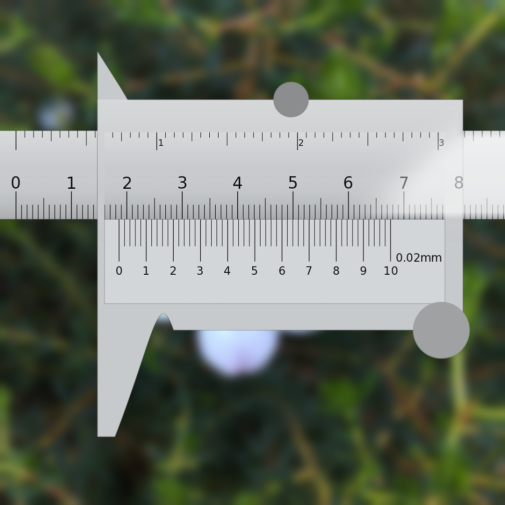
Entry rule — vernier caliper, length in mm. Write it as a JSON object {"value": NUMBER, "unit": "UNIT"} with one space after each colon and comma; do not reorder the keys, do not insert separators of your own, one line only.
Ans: {"value": 18.6, "unit": "mm"}
